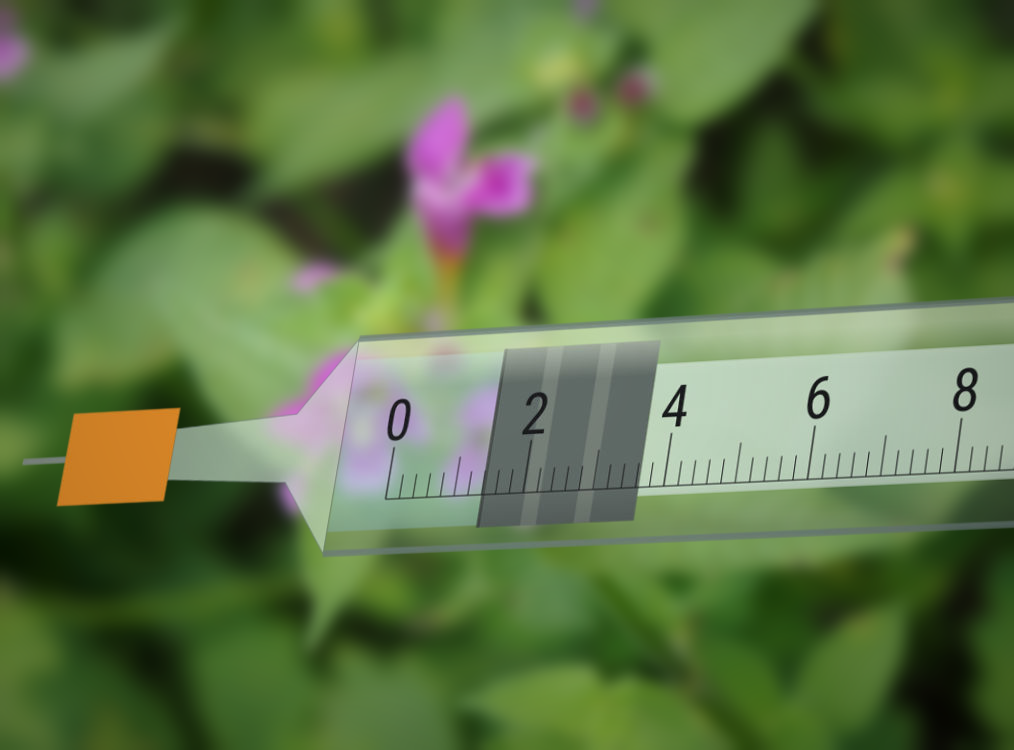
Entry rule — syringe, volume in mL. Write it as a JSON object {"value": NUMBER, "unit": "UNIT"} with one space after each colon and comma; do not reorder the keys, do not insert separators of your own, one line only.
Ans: {"value": 1.4, "unit": "mL"}
